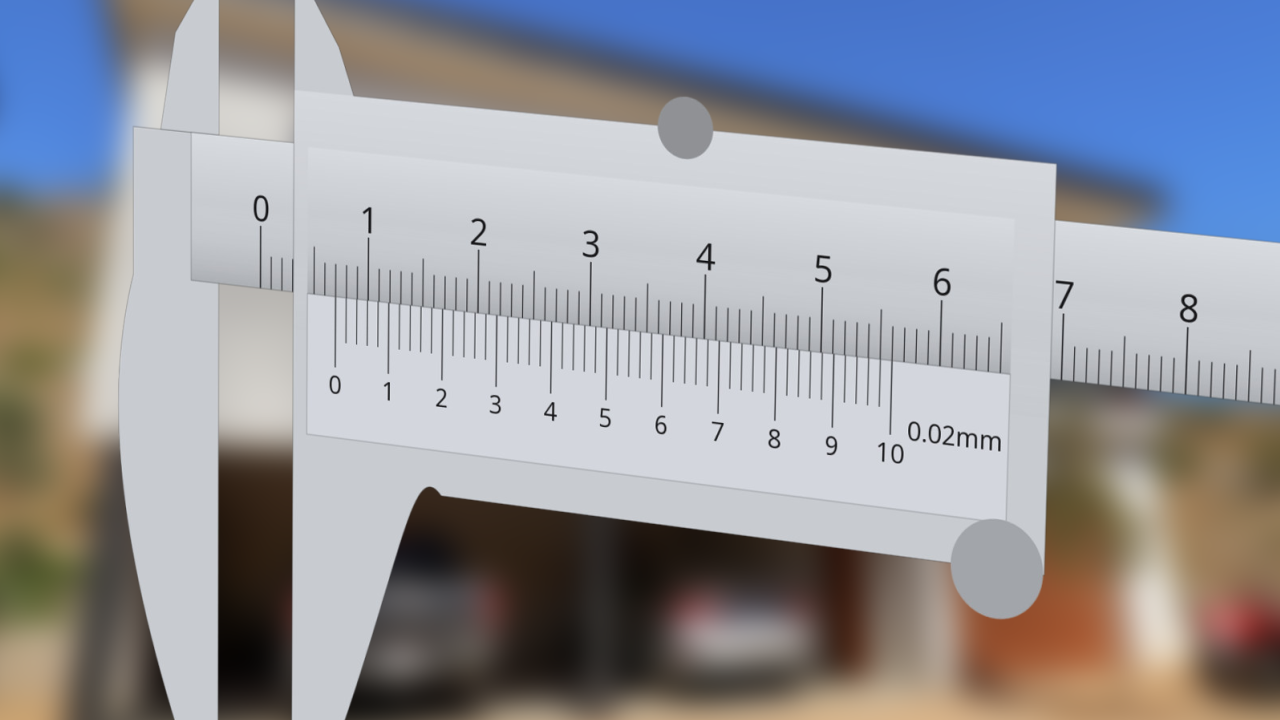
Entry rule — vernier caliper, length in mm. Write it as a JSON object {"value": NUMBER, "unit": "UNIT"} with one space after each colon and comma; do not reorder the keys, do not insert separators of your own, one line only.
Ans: {"value": 7.0, "unit": "mm"}
